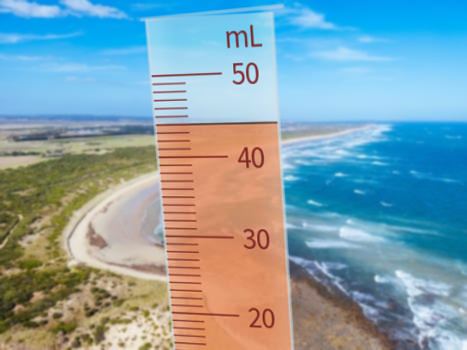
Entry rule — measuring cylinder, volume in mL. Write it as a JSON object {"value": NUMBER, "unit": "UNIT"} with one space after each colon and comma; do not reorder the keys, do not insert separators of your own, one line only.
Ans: {"value": 44, "unit": "mL"}
